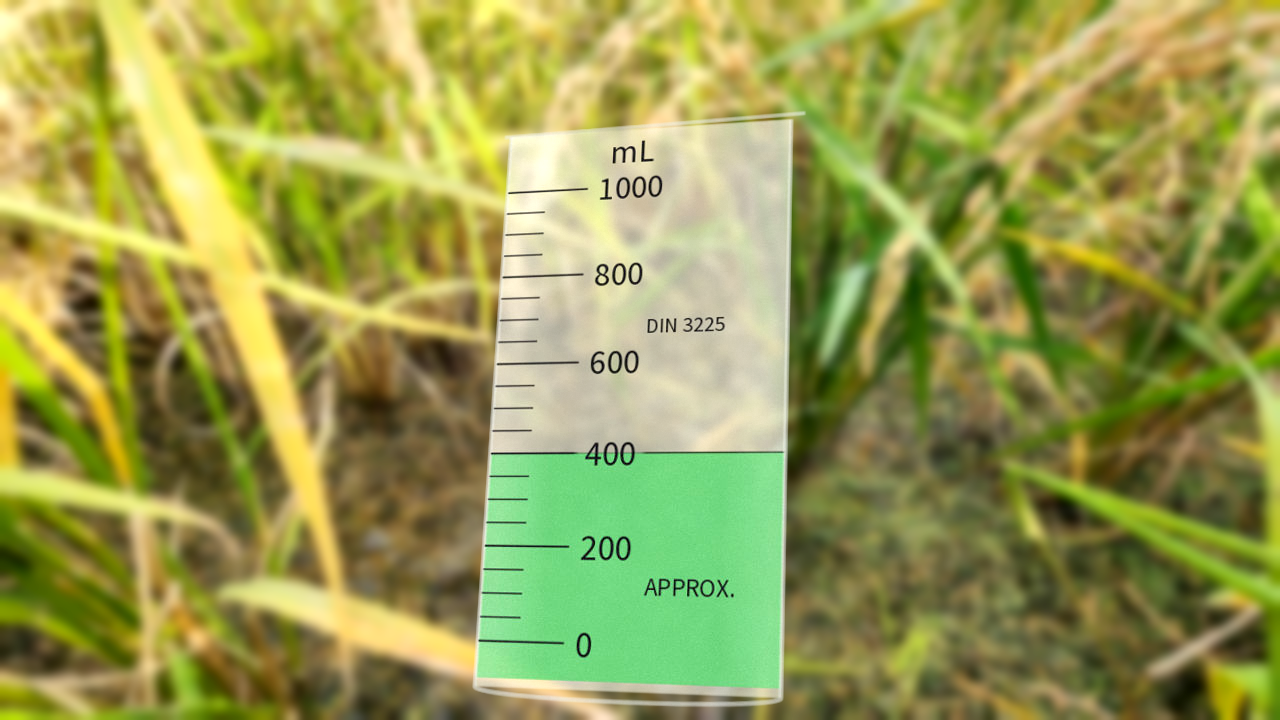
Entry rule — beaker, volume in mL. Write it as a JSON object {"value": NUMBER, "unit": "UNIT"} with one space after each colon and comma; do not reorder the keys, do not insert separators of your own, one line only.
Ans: {"value": 400, "unit": "mL"}
